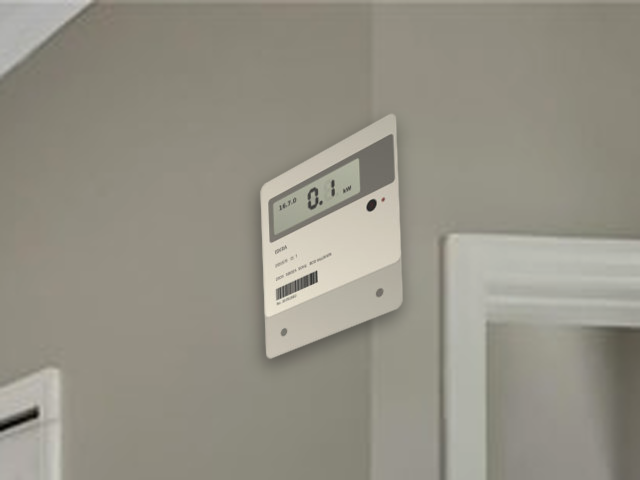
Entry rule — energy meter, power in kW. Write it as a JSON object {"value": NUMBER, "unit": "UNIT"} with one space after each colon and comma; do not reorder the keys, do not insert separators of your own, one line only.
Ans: {"value": 0.1, "unit": "kW"}
